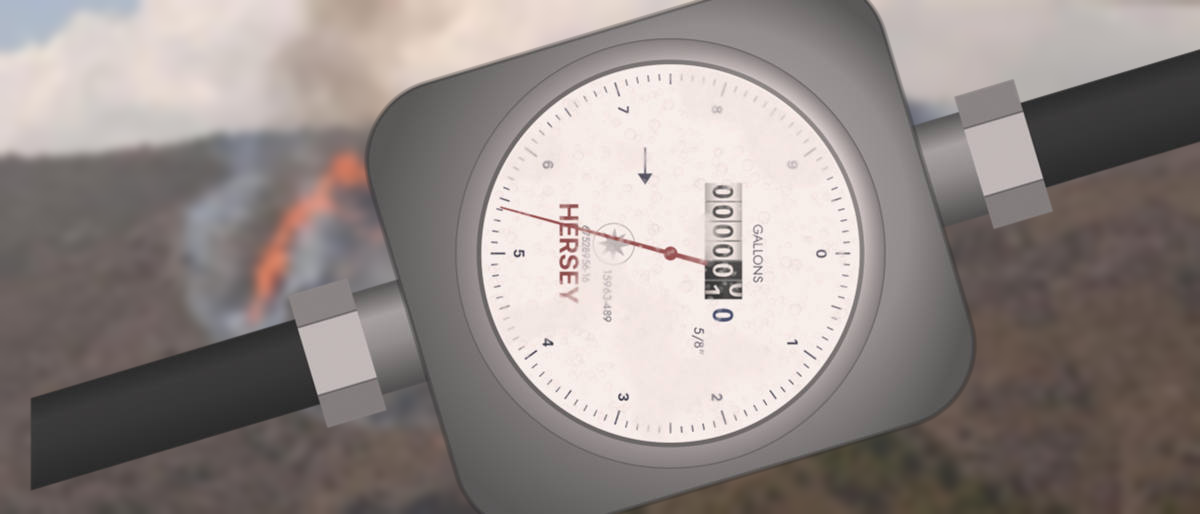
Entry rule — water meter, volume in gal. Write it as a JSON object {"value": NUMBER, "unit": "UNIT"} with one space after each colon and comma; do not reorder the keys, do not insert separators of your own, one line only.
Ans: {"value": 5.4, "unit": "gal"}
